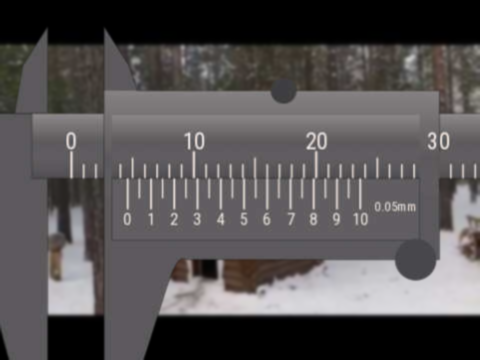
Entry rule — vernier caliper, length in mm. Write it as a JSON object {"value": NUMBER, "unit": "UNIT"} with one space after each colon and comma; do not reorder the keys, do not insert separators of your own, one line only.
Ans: {"value": 4.6, "unit": "mm"}
